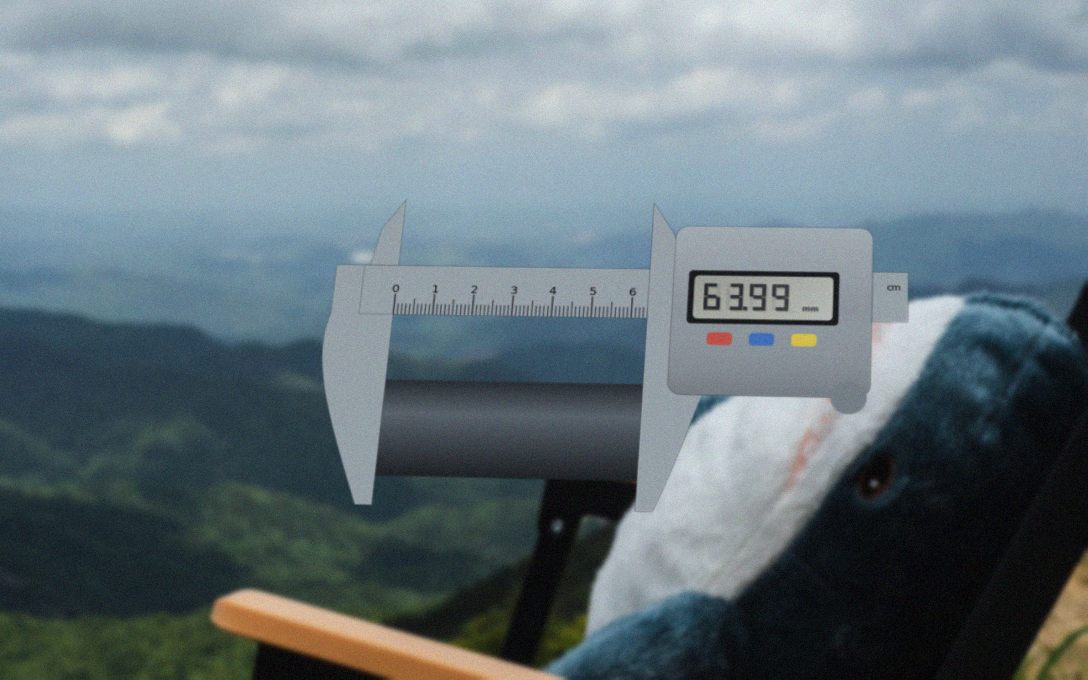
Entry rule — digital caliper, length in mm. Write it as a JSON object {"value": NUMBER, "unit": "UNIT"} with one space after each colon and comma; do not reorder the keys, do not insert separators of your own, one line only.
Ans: {"value": 63.99, "unit": "mm"}
